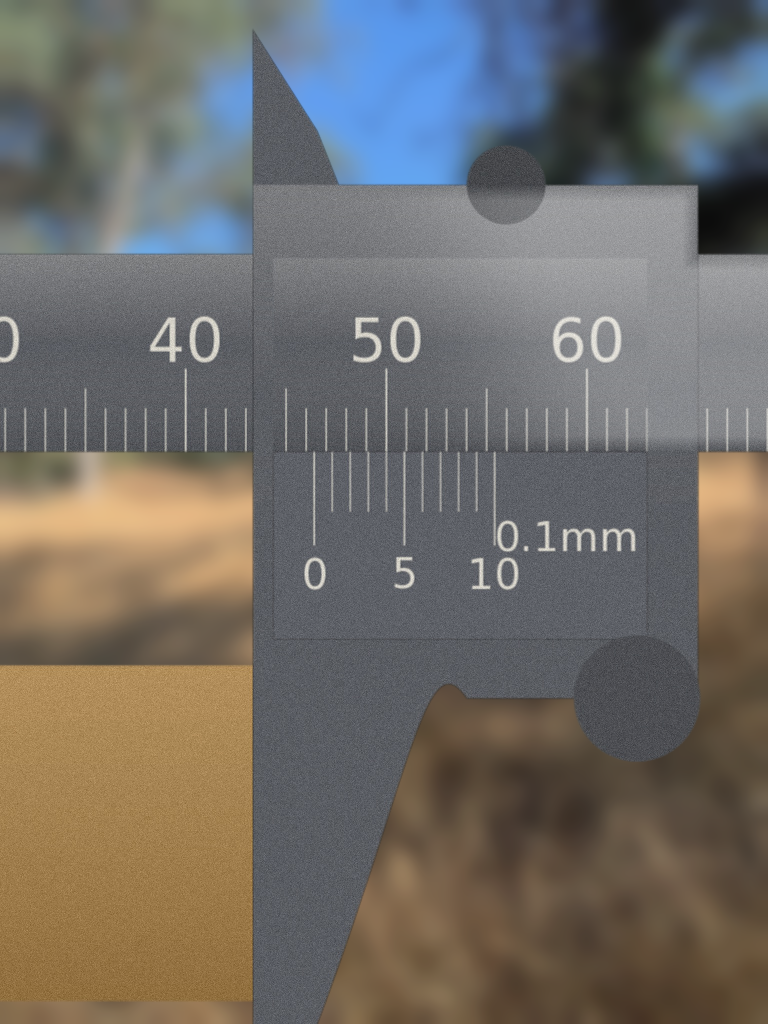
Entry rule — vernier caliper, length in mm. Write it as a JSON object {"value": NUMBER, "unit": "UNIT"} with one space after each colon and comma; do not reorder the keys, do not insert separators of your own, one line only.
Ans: {"value": 46.4, "unit": "mm"}
